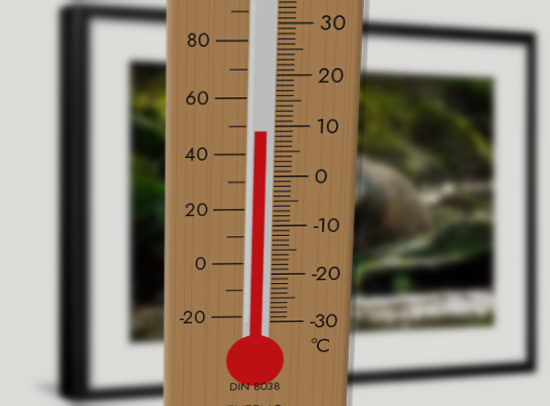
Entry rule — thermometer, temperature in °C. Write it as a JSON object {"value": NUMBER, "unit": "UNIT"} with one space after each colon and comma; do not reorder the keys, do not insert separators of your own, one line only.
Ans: {"value": 9, "unit": "°C"}
